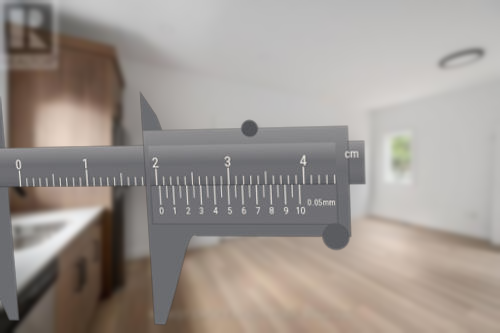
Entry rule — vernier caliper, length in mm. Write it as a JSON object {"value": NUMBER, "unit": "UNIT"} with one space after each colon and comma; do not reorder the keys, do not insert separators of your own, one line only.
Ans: {"value": 20.4, "unit": "mm"}
